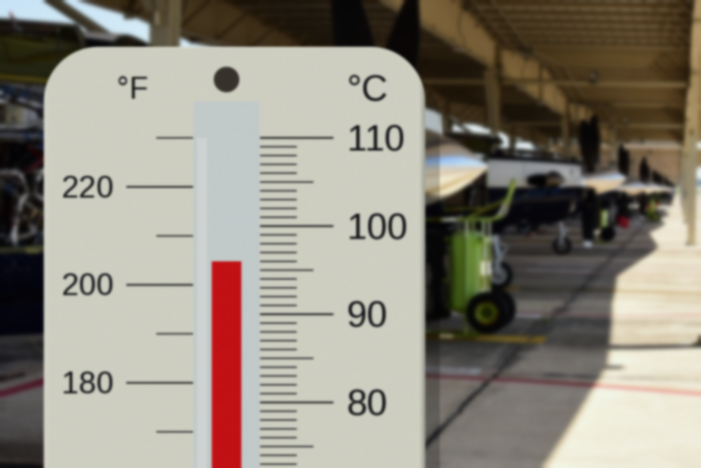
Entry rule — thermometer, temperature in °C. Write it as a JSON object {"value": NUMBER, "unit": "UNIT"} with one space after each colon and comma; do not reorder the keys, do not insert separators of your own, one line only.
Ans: {"value": 96, "unit": "°C"}
